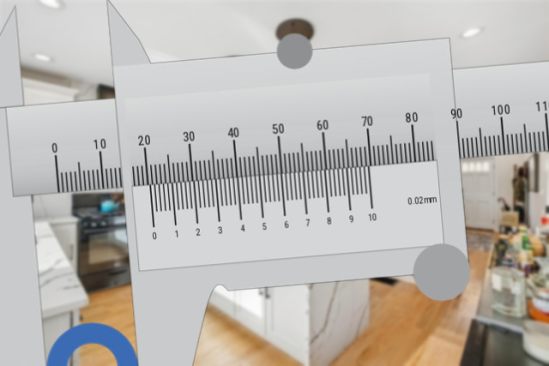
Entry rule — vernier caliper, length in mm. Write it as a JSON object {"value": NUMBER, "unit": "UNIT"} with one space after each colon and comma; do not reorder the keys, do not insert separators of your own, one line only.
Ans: {"value": 20.5, "unit": "mm"}
